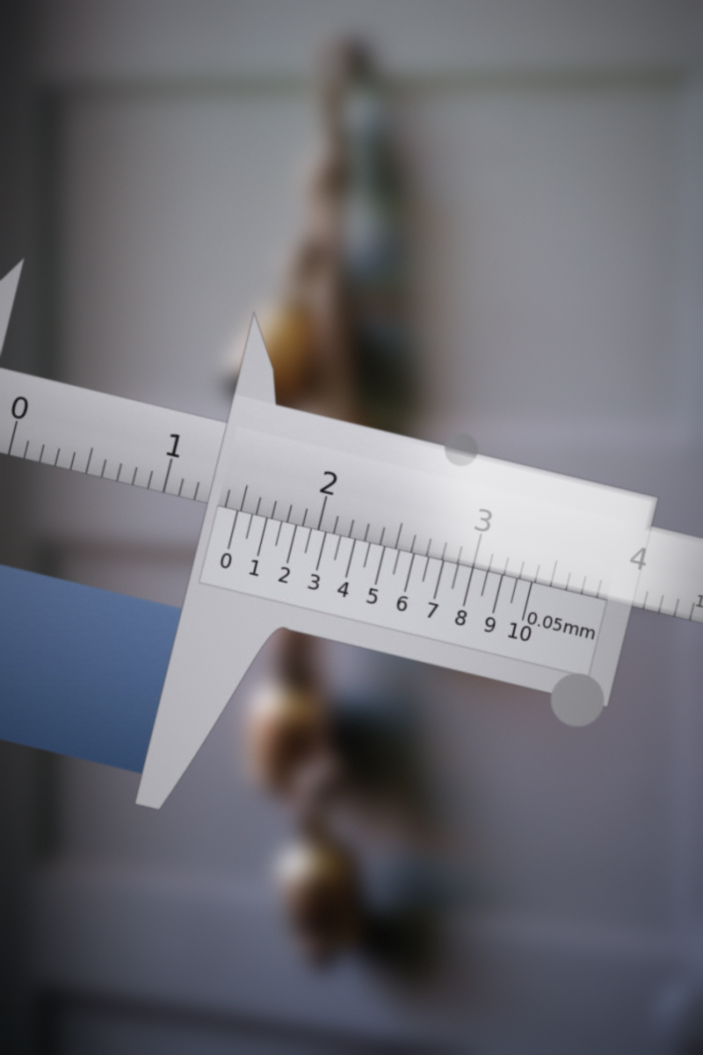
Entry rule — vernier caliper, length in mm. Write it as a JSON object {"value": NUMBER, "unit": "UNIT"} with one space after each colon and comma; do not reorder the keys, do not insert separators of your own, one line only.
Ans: {"value": 14.8, "unit": "mm"}
